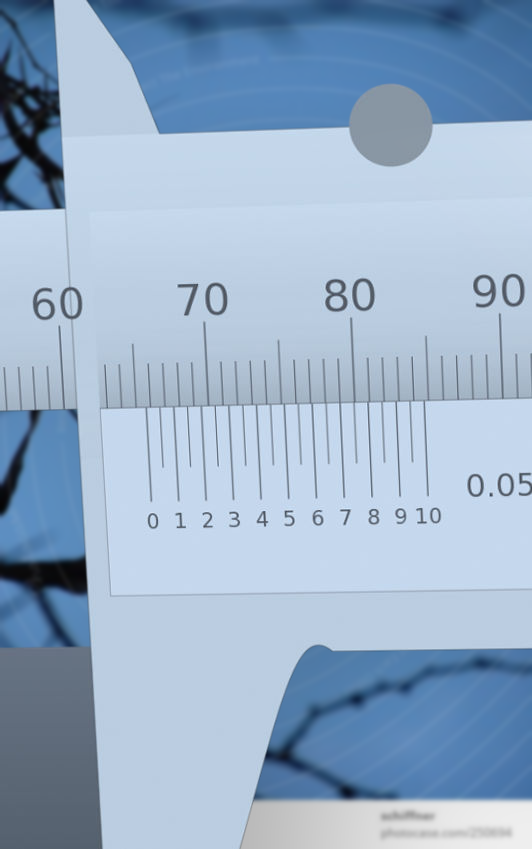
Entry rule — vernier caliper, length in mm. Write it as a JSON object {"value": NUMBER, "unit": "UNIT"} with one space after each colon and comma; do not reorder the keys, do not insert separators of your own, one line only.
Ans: {"value": 65.7, "unit": "mm"}
